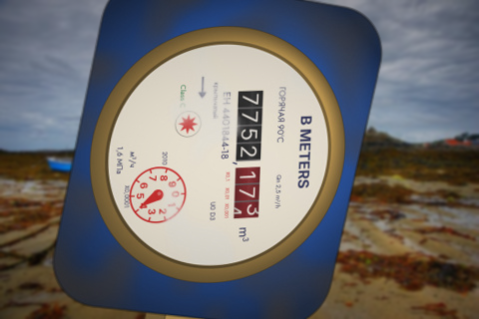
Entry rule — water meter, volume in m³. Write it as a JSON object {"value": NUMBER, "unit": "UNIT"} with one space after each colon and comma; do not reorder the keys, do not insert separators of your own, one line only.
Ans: {"value": 7752.1734, "unit": "m³"}
